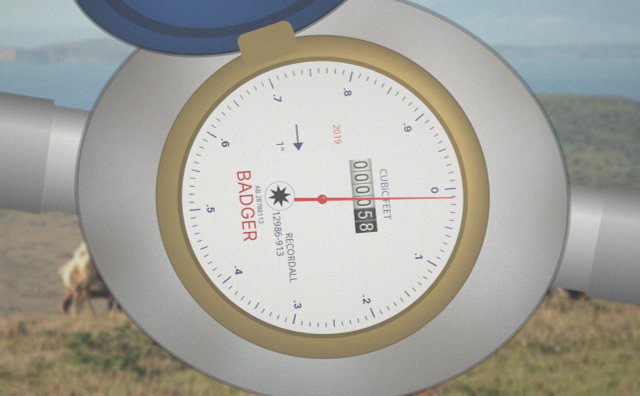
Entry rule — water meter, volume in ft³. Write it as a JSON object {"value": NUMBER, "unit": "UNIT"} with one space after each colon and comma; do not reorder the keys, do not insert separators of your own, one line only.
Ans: {"value": 58.01, "unit": "ft³"}
